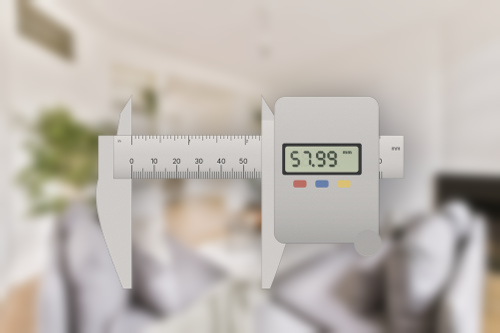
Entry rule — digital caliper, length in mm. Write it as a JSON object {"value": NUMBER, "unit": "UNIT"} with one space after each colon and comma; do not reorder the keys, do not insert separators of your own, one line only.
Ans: {"value": 57.99, "unit": "mm"}
